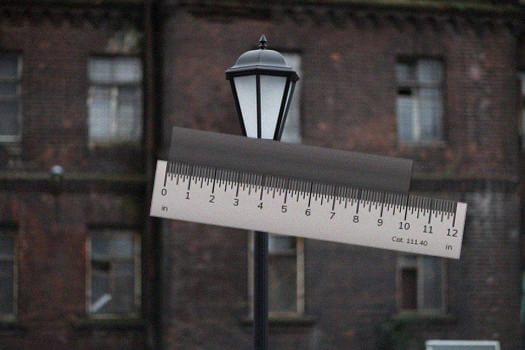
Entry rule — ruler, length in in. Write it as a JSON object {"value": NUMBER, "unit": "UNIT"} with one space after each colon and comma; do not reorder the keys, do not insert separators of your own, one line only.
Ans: {"value": 10, "unit": "in"}
